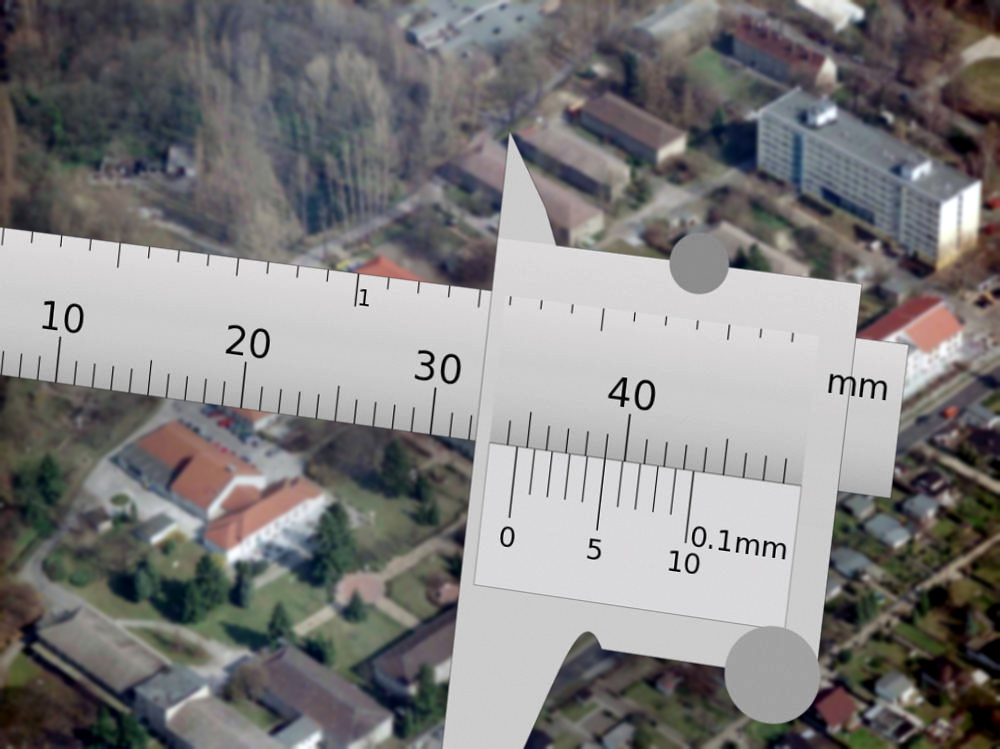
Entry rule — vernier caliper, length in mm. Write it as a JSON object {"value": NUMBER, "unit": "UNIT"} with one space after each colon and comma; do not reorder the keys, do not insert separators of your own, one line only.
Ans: {"value": 34.5, "unit": "mm"}
